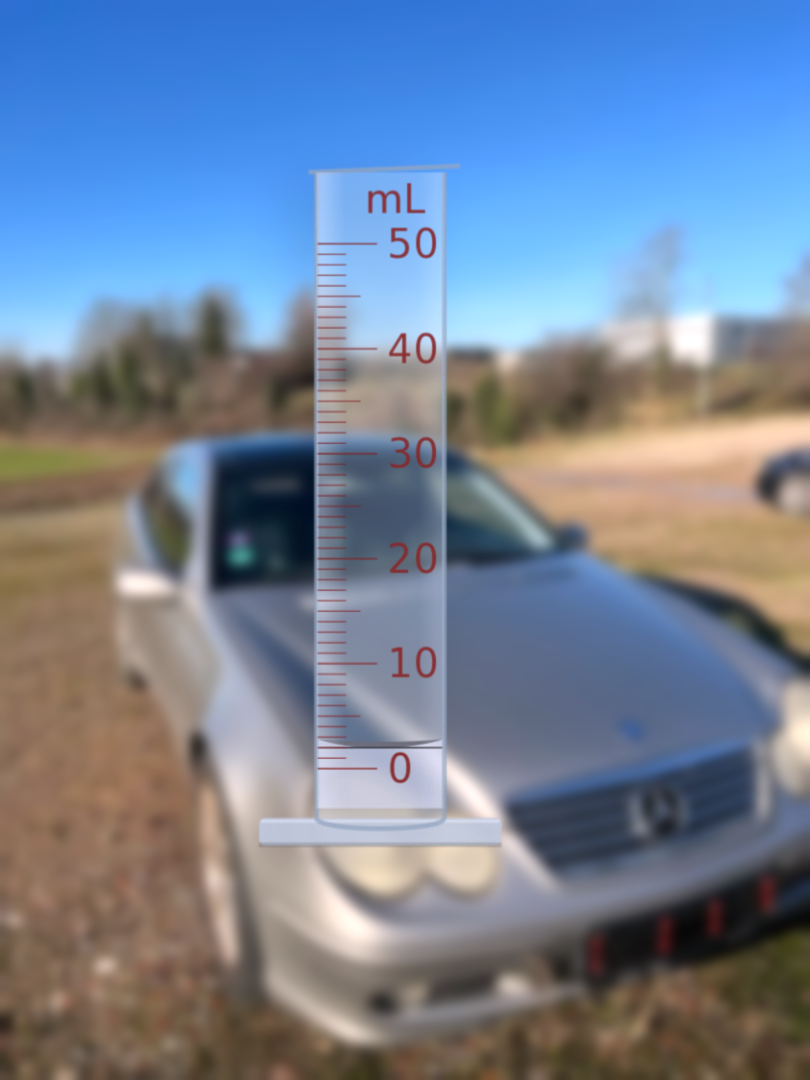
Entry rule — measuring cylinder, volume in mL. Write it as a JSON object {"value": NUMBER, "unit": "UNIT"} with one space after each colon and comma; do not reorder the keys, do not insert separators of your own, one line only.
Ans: {"value": 2, "unit": "mL"}
